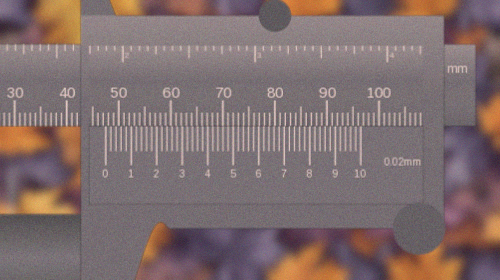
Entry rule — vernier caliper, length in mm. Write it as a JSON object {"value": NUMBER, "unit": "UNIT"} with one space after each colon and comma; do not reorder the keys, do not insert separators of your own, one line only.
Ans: {"value": 47.5, "unit": "mm"}
